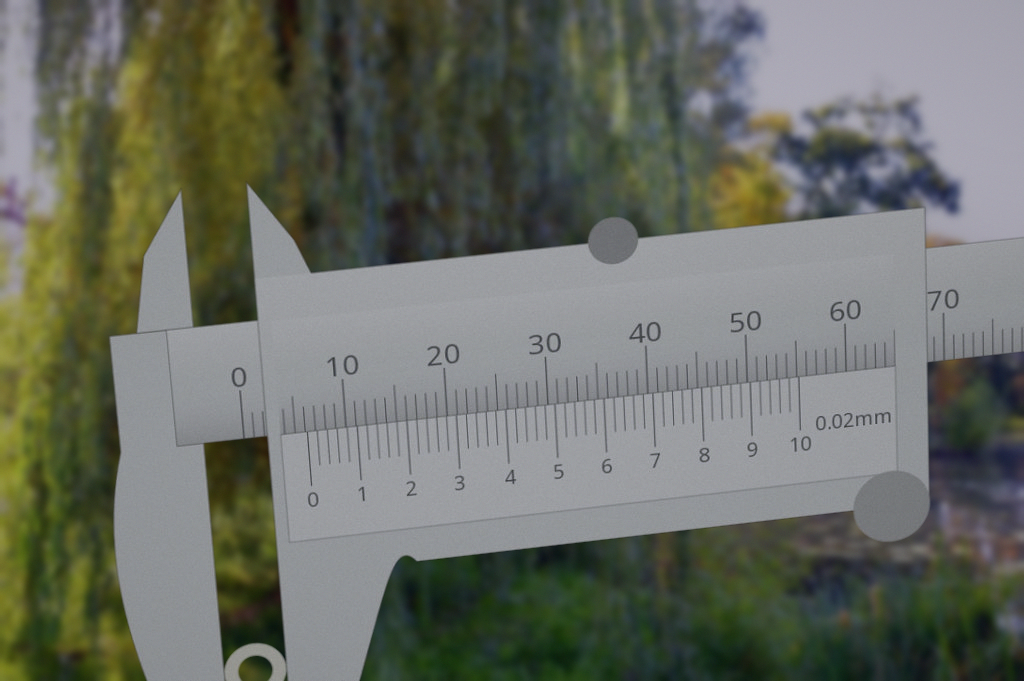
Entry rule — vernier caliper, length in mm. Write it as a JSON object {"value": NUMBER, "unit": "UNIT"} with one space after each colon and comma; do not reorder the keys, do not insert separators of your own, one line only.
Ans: {"value": 6.2, "unit": "mm"}
